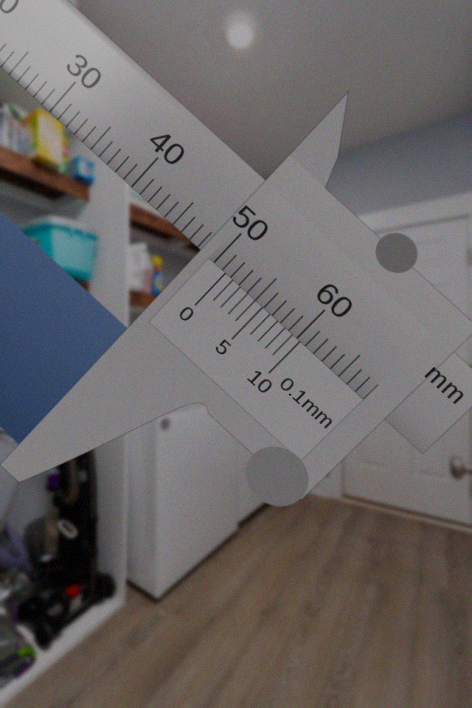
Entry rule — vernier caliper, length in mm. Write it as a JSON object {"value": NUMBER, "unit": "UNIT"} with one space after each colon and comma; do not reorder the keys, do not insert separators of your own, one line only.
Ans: {"value": 51.4, "unit": "mm"}
